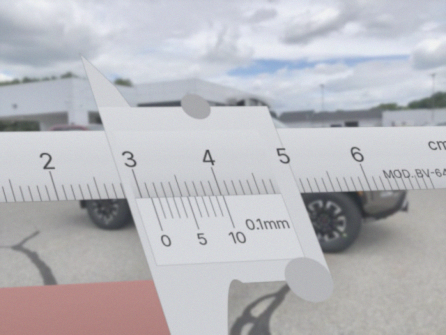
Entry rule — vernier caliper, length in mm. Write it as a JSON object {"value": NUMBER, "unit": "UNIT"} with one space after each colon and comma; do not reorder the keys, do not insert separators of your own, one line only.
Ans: {"value": 31.2, "unit": "mm"}
